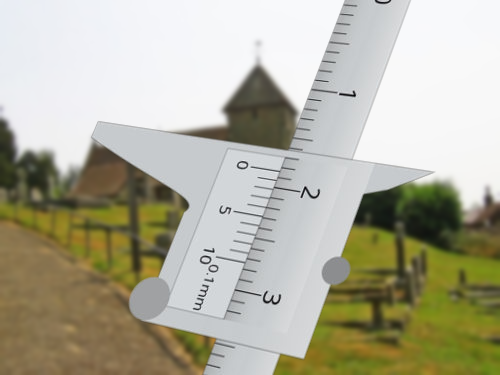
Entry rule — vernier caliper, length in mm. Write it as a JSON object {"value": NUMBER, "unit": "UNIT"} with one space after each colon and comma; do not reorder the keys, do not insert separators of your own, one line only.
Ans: {"value": 18.4, "unit": "mm"}
